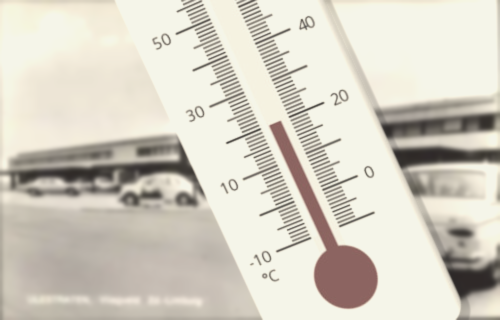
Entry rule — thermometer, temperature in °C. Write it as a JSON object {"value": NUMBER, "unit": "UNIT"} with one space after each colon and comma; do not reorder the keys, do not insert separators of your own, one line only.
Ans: {"value": 20, "unit": "°C"}
